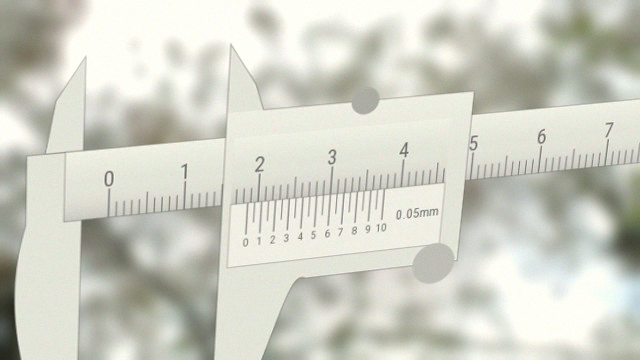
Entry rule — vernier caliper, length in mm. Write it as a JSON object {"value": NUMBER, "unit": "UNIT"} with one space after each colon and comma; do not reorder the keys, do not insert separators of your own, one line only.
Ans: {"value": 18.6, "unit": "mm"}
